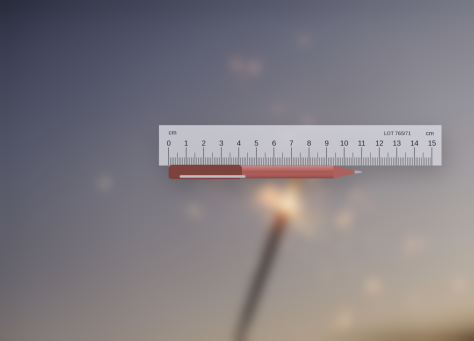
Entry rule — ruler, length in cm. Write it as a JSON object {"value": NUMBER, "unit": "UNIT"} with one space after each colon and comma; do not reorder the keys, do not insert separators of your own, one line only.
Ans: {"value": 11, "unit": "cm"}
